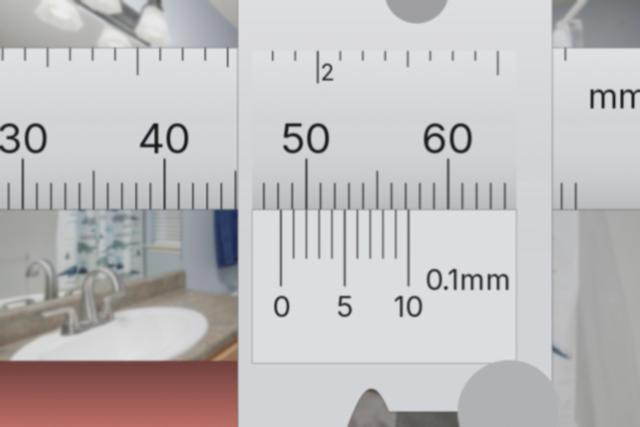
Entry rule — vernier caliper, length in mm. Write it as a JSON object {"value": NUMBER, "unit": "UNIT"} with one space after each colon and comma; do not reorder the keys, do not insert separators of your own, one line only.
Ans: {"value": 48.2, "unit": "mm"}
